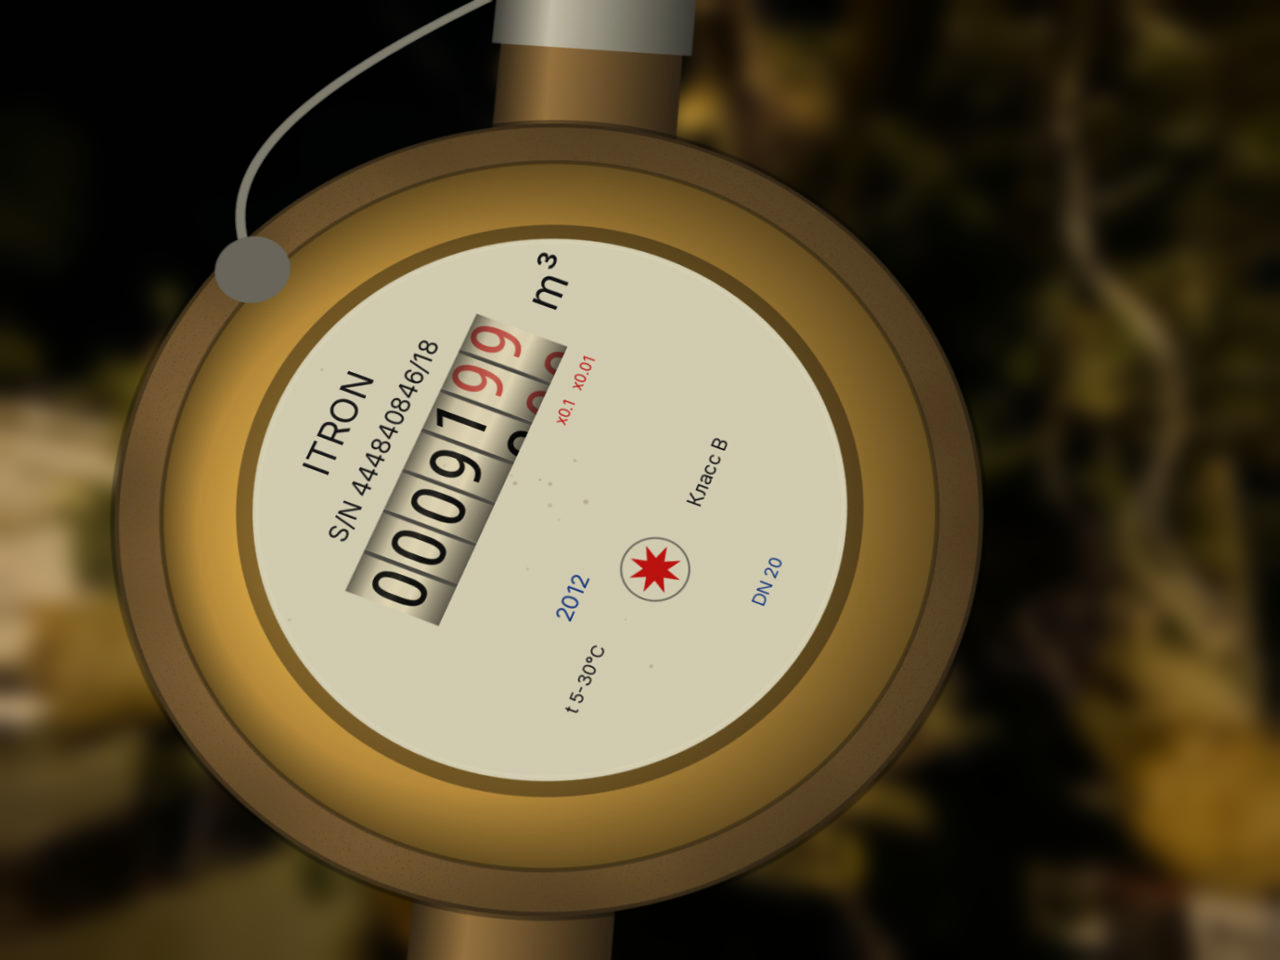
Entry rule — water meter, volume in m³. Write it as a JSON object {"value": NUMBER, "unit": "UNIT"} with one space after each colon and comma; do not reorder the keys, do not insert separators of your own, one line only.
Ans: {"value": 91.99, "unit": "m³"}
